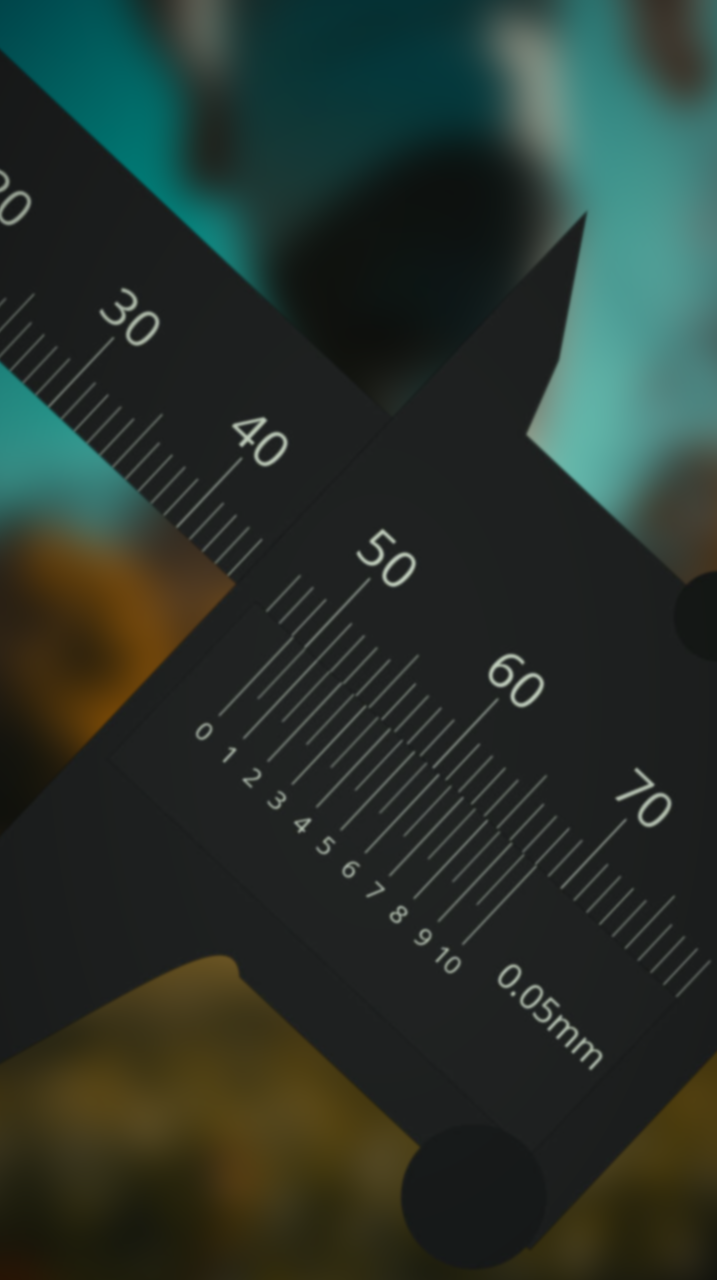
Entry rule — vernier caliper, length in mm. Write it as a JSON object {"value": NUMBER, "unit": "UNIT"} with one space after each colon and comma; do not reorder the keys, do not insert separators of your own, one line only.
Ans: {"value": 49.1, "unit": "mm"}
